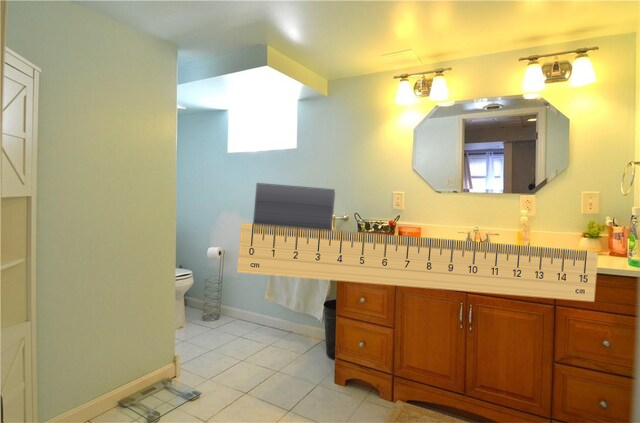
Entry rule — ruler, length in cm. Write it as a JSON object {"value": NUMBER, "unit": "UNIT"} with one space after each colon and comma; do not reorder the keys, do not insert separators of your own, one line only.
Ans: {"value": 3.5, "unit": "cm"}
